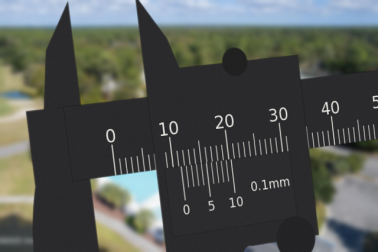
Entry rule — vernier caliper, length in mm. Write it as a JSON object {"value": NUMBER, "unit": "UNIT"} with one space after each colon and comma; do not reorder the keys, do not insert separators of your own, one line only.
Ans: {"value": 11.4, "unit": "mm"}
